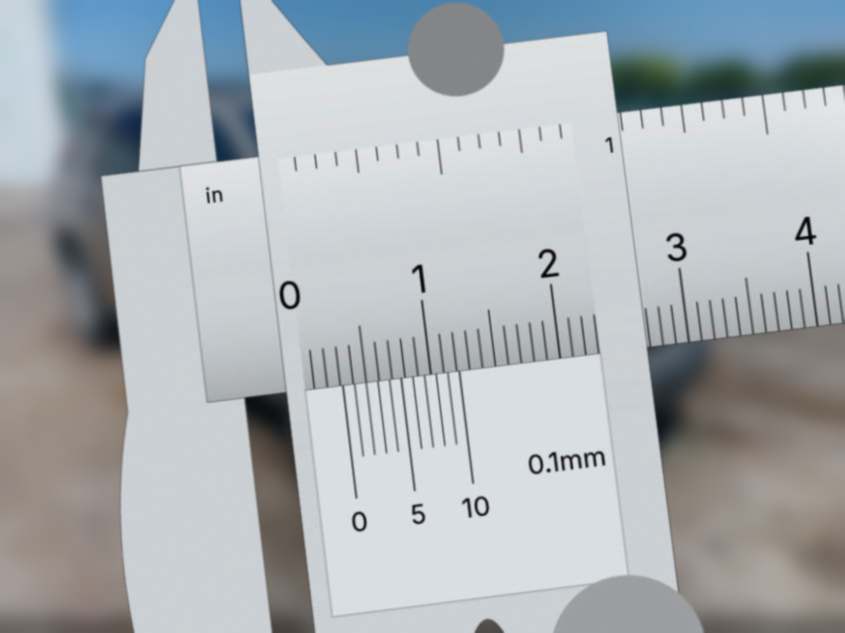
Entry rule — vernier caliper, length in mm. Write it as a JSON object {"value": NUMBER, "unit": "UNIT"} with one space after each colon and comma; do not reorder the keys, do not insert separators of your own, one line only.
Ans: {"value": 3.2, "unit": "mm"}
